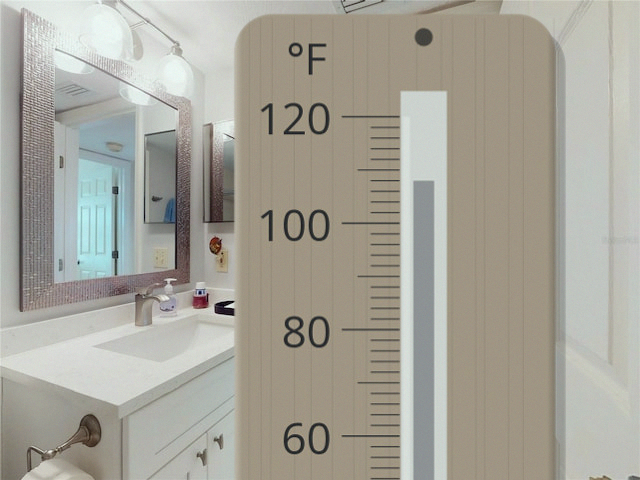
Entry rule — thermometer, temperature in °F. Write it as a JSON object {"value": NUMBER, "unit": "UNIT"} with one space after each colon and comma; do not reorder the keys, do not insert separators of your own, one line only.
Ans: {"value": 108, "unit": "°F"}
